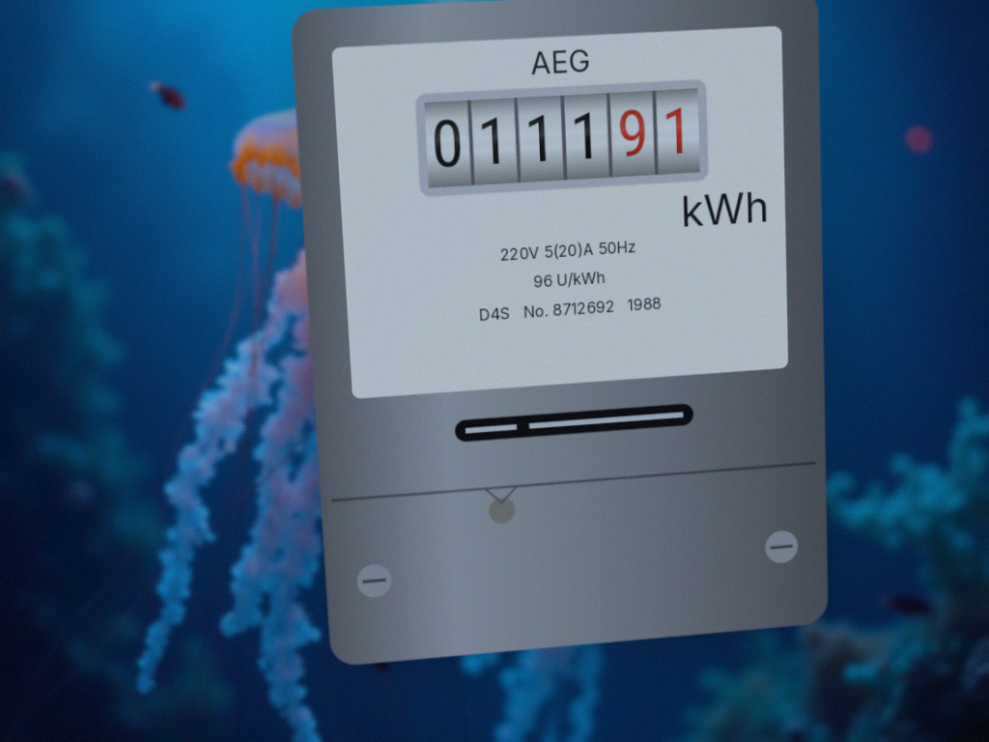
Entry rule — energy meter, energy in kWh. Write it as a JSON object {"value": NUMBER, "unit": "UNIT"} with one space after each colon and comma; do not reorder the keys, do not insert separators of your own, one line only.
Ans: {"value": 111.91, "unit": "kWh"}
